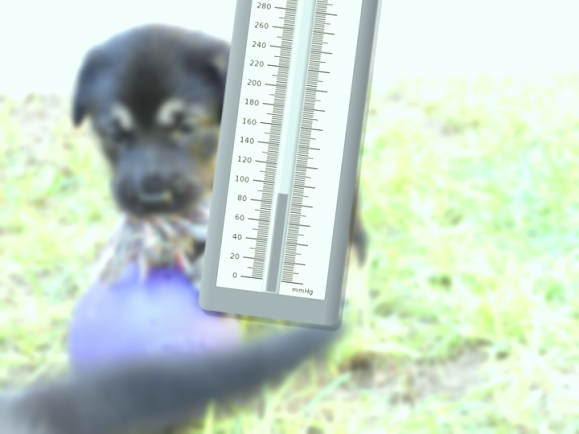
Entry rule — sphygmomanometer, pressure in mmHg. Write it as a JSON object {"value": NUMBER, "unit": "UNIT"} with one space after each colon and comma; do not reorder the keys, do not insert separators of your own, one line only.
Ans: {"value": 90, "unit": "mmHg"}
